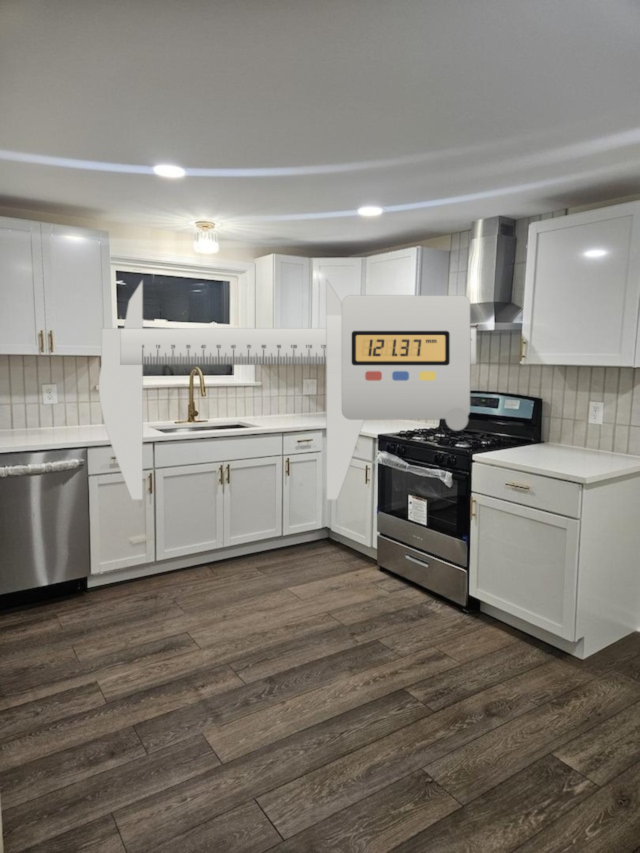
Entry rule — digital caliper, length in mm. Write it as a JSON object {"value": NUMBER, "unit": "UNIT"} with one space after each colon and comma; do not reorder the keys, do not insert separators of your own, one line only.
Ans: {"value": 121.37, "unit": "mm"}
